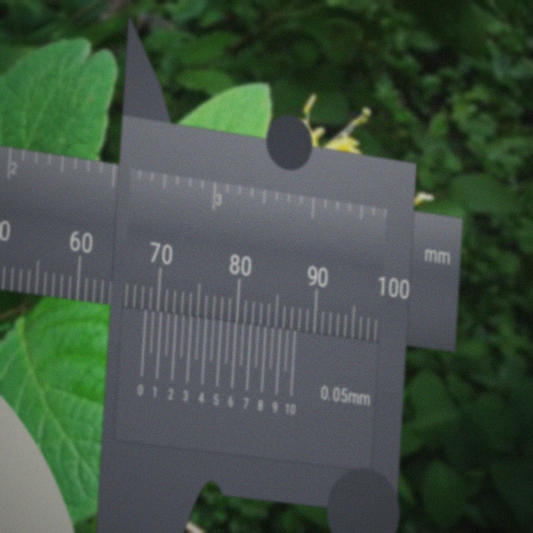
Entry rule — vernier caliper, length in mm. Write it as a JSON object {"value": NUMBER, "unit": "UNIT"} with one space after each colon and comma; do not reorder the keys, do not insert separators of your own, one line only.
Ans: {"value": 68.5, "unit": "mm"}
